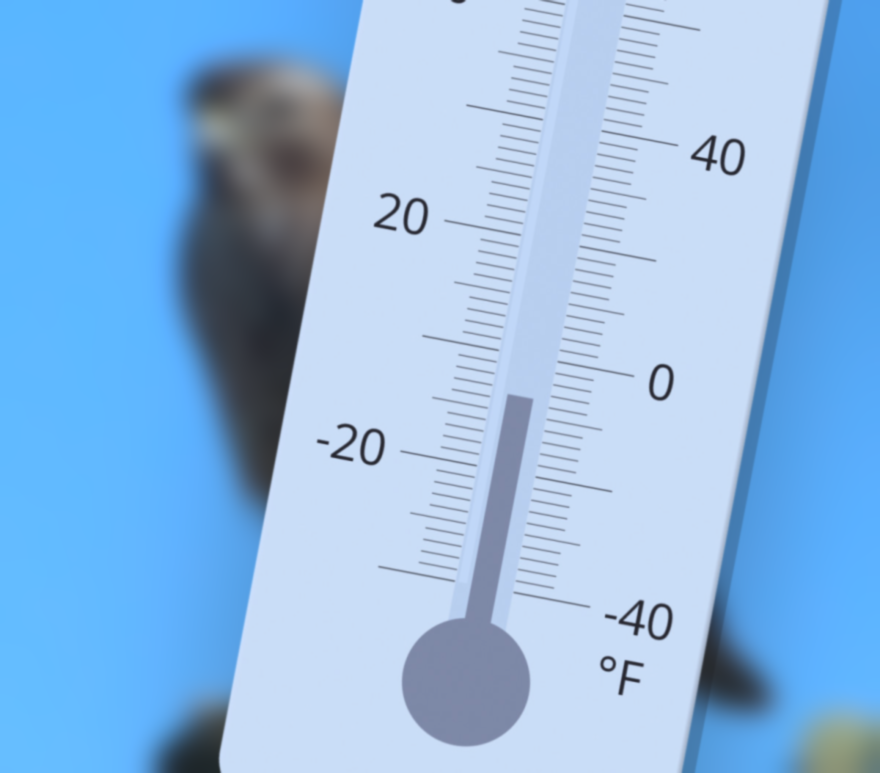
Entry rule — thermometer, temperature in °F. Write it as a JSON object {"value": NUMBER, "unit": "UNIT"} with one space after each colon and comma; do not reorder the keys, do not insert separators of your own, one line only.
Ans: {"value": -7, "unit": "°F"}
